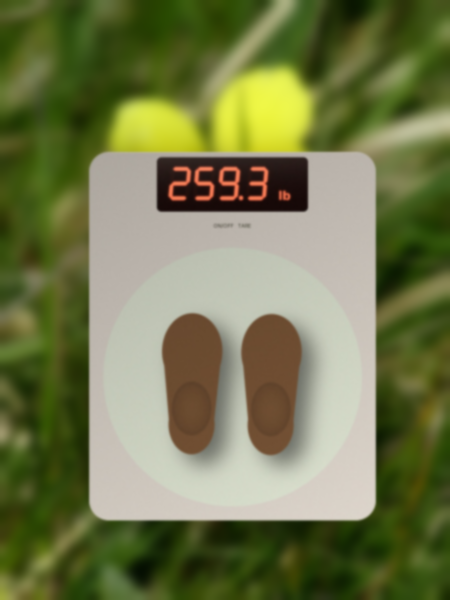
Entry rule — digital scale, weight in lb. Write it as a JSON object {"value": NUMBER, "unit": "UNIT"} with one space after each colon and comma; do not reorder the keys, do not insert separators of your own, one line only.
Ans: {"value": 259.3, "unit": "lb"}
